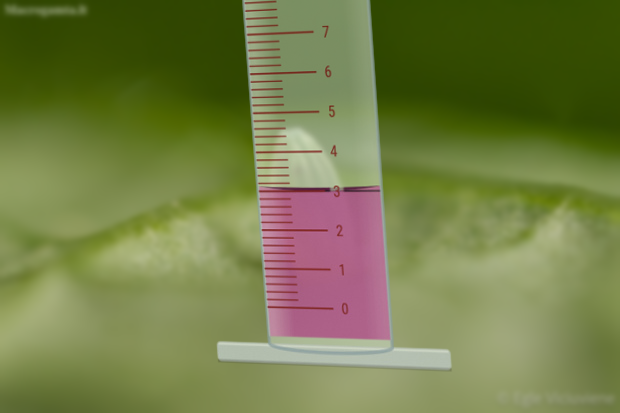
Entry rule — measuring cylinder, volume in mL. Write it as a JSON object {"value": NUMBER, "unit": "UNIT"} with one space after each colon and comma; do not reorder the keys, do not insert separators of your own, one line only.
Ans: {"value": 3, "unit": "mL"}
